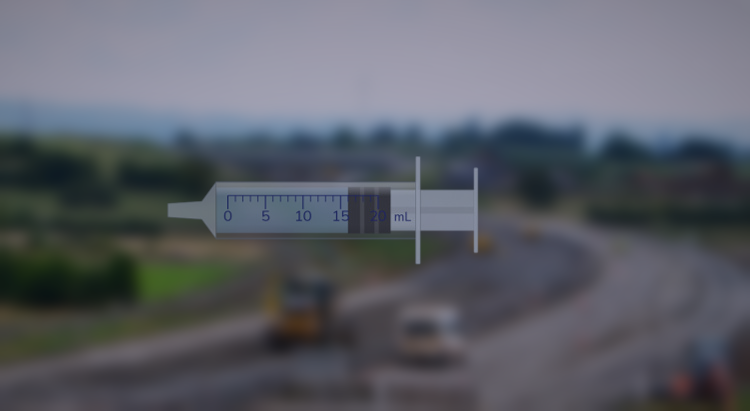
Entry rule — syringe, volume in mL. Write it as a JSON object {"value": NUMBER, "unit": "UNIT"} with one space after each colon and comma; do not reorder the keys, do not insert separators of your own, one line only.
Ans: {"value": 16, "unit": "mL"}
